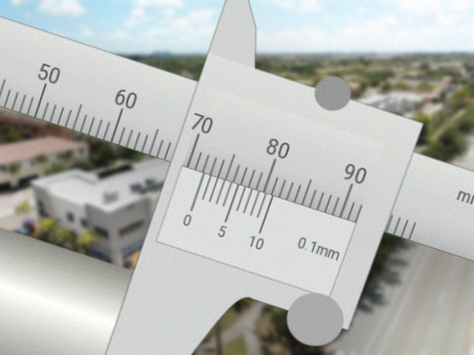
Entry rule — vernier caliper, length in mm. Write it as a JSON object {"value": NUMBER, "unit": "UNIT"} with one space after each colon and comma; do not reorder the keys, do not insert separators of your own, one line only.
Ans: {"value": 72.2, "unit": "mm"}
